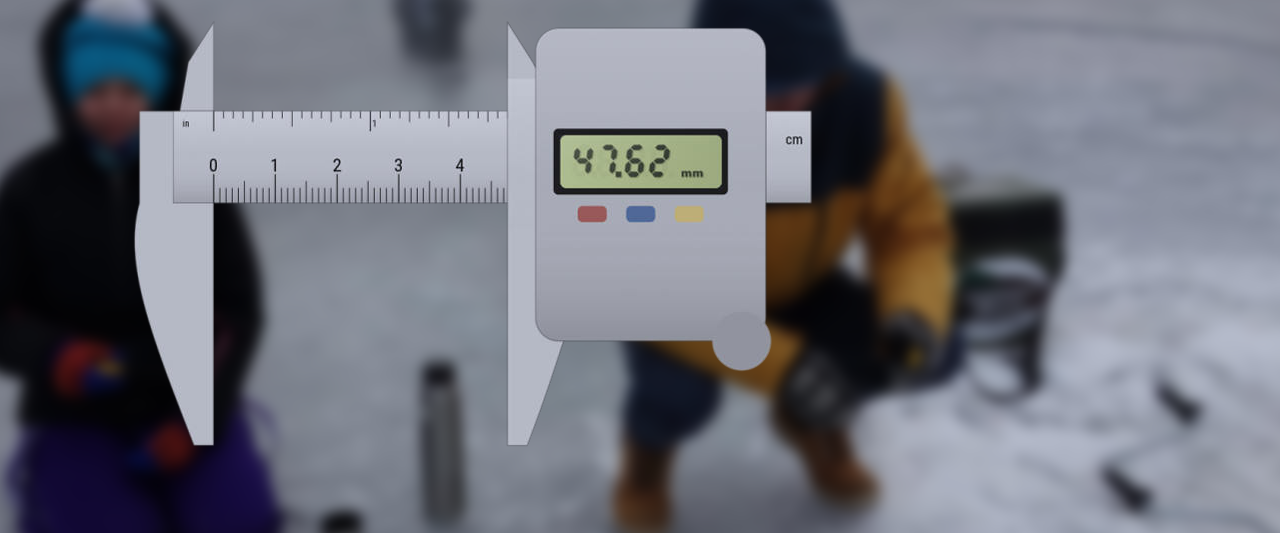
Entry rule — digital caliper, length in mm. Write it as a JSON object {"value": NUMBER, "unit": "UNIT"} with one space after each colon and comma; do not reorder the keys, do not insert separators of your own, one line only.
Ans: {"value": 47.62, "unit": "mm"}
